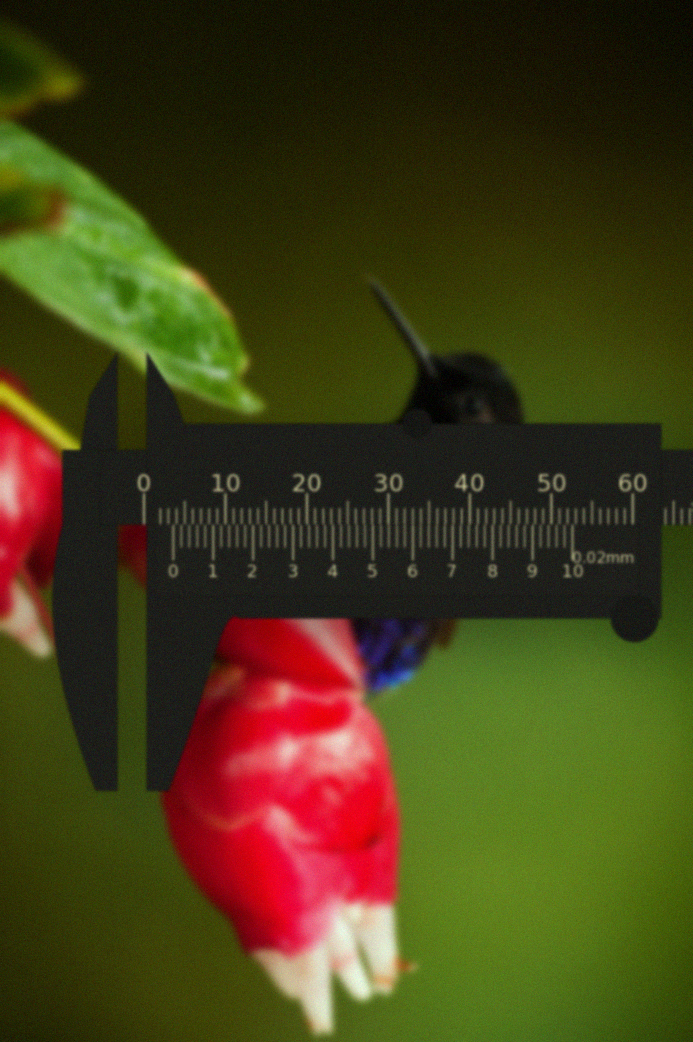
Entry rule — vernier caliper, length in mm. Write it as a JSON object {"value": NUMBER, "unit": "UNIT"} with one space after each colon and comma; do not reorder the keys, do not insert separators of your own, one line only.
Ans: {"value": 3.6, "unit": "mm"}
